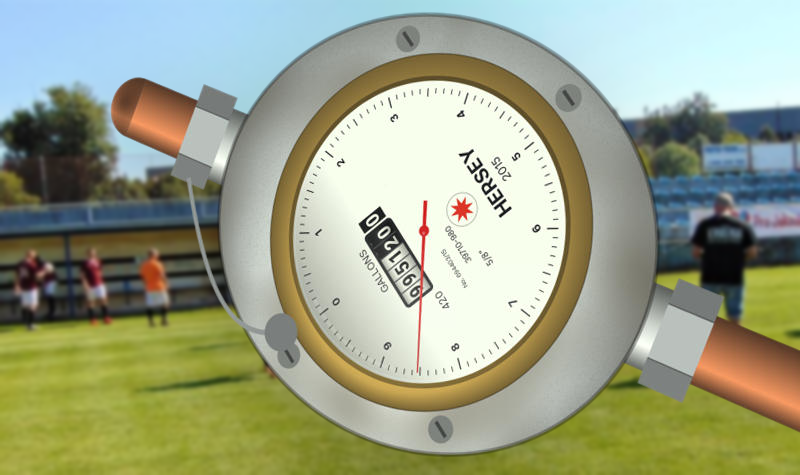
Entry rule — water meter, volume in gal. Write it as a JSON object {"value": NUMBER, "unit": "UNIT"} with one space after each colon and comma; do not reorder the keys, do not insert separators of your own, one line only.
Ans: {"value": 9951198.5, "unit": "gal"}
